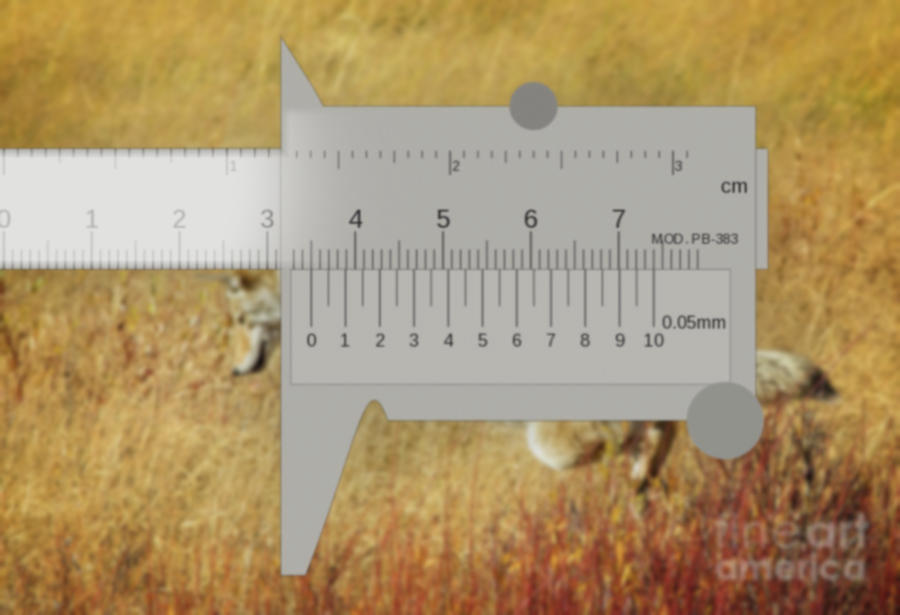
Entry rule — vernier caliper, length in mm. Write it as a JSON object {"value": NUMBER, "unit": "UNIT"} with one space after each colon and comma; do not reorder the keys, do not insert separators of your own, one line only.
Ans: {"value": 35.0, "unit": "mm"}
